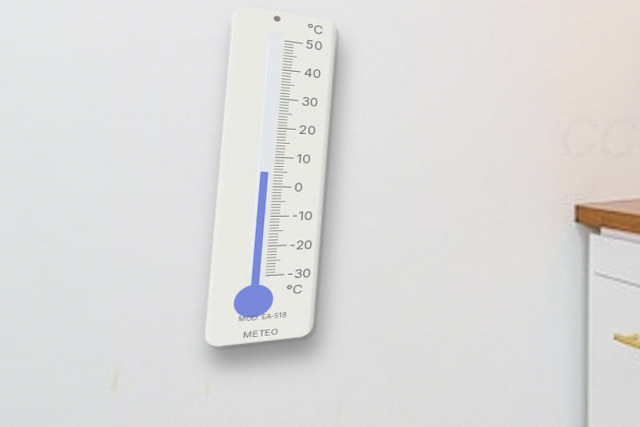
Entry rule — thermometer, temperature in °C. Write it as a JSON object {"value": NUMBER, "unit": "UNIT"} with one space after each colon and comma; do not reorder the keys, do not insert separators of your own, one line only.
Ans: {"value": 5, "unit": "°C"}
